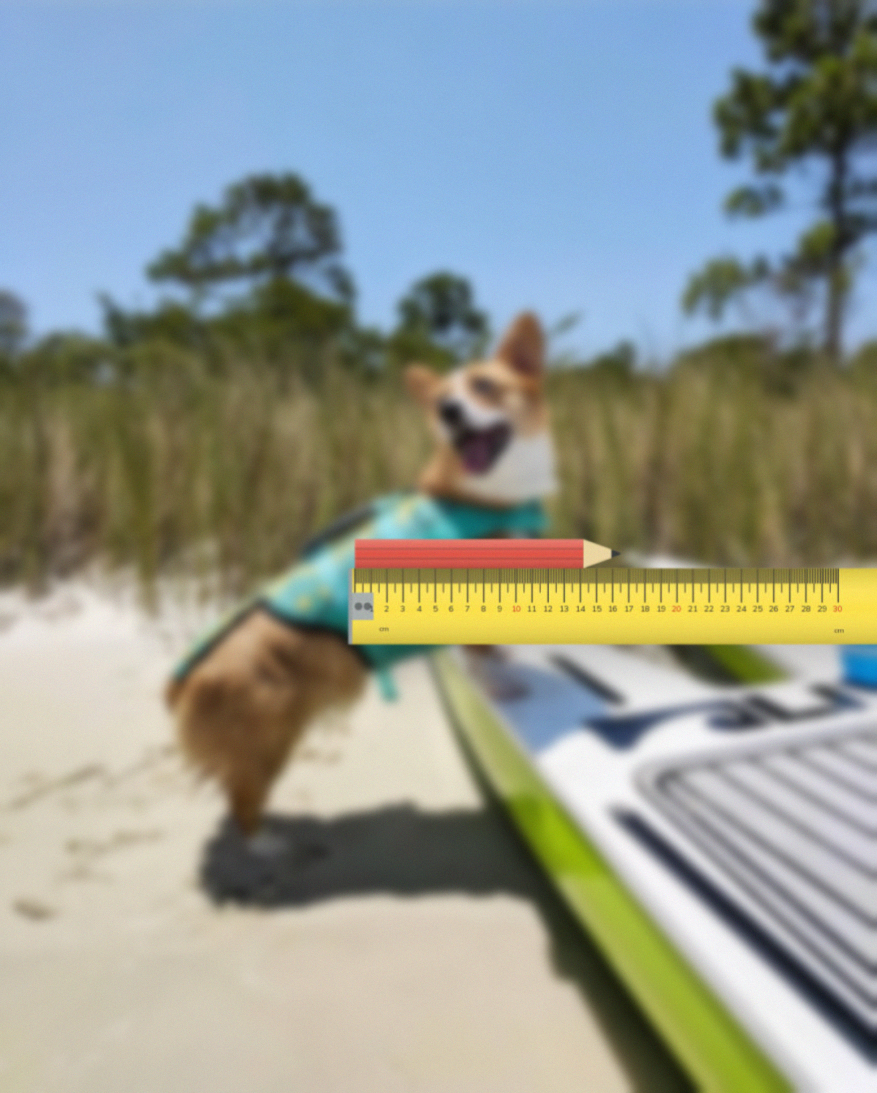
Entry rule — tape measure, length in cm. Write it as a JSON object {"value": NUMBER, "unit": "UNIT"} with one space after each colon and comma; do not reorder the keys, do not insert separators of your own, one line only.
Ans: {"value": 16.5, "unit": "cm"}
